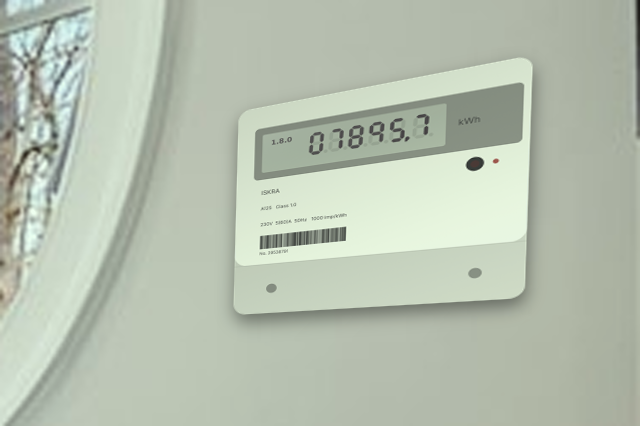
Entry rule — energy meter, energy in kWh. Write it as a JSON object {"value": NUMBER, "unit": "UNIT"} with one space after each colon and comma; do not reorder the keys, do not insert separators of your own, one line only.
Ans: {"value": 7895.7, "unit": "kWh"}
